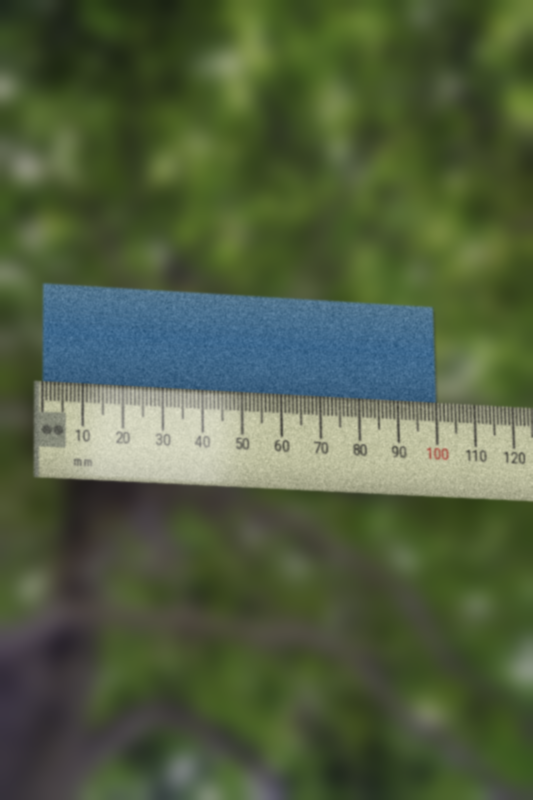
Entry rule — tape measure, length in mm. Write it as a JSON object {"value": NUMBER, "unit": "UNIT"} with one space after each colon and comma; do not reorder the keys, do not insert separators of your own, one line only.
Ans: {"value": 100, "unit": "mm"}
